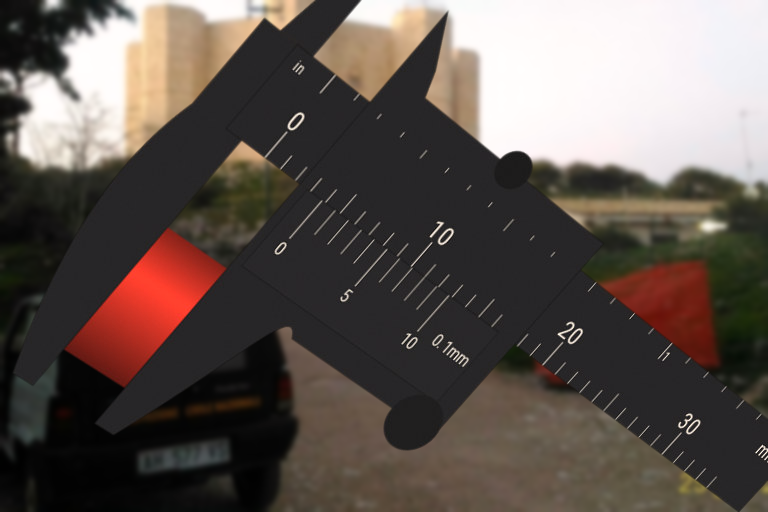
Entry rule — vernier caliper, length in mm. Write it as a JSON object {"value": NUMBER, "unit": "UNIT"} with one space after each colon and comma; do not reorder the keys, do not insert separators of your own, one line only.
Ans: {"value": 3.8, "unit": "mm"}
